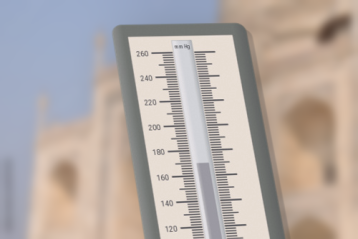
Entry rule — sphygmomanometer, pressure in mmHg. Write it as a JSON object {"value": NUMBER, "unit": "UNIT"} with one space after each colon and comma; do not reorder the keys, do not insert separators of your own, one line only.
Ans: {"value": 170, "unit": "mmHg"}
